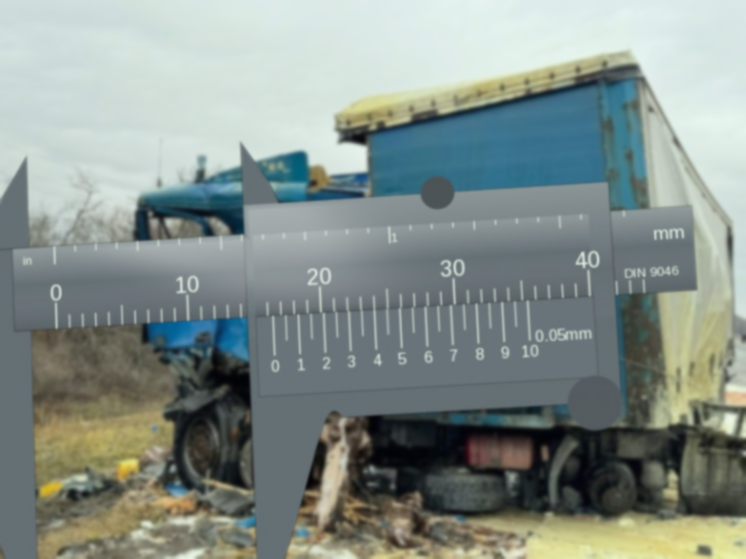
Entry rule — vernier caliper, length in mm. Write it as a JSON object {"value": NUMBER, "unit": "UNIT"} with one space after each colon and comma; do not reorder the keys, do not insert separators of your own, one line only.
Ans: {"value": 16.4, "unit": "mm"}
